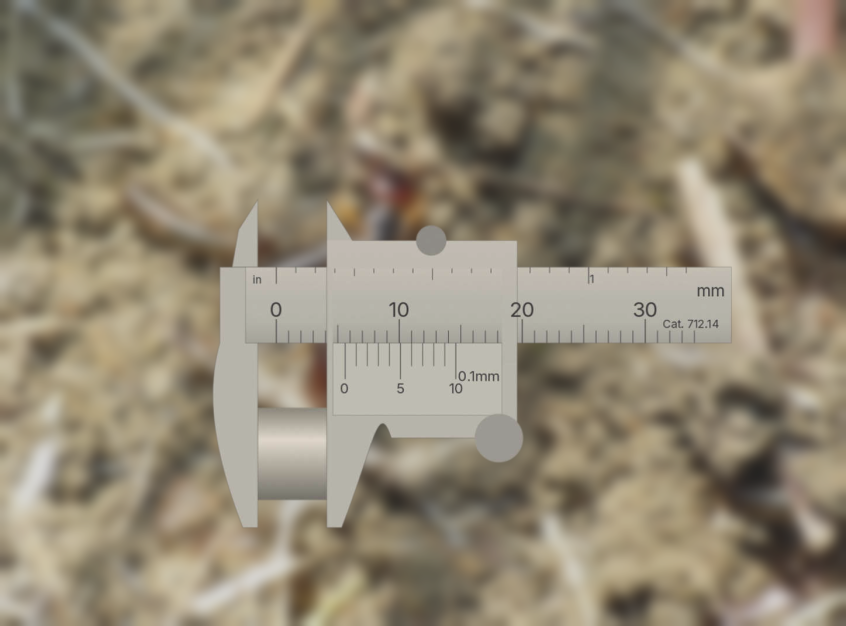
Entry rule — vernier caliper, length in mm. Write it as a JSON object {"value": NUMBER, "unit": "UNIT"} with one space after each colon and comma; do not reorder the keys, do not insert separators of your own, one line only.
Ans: {"value": 5.6, "unit": "mm"}
